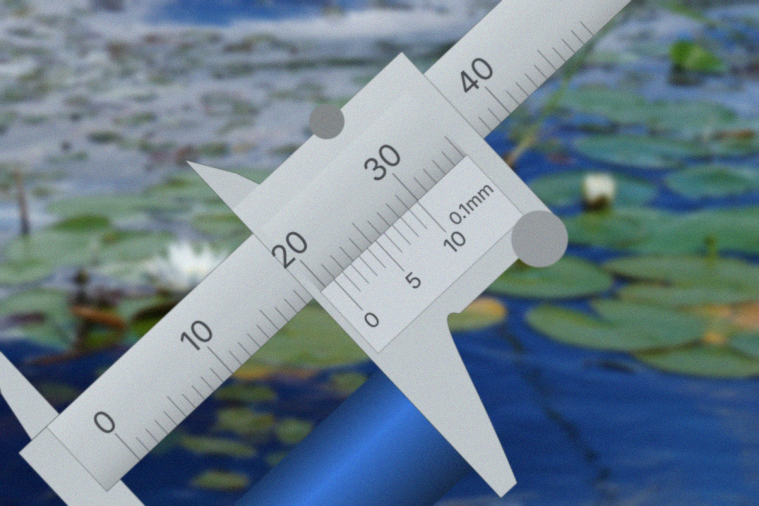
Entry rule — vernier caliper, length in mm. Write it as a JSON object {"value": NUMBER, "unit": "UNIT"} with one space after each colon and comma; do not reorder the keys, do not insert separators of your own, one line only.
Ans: {"value": 20.9, "unit": "mm"}
